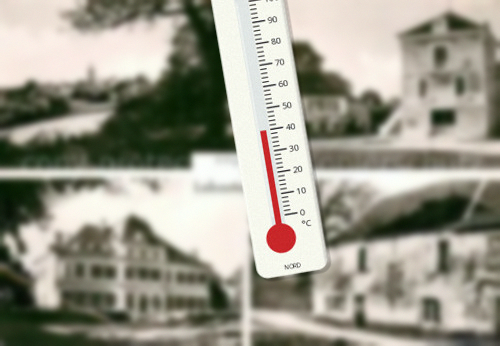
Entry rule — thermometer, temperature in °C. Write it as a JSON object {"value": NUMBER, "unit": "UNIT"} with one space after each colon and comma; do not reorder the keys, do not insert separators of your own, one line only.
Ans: {"value": 40, "unit": "°C"}
